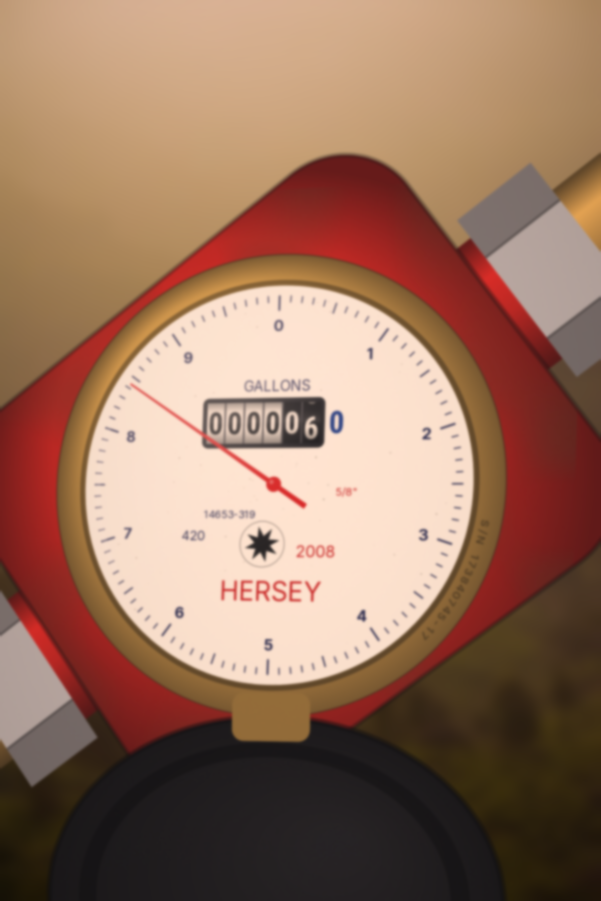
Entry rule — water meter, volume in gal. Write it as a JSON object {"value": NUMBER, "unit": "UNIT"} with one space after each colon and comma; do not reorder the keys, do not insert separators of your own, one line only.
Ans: {"value": 58.4, "unit": "gal"}
